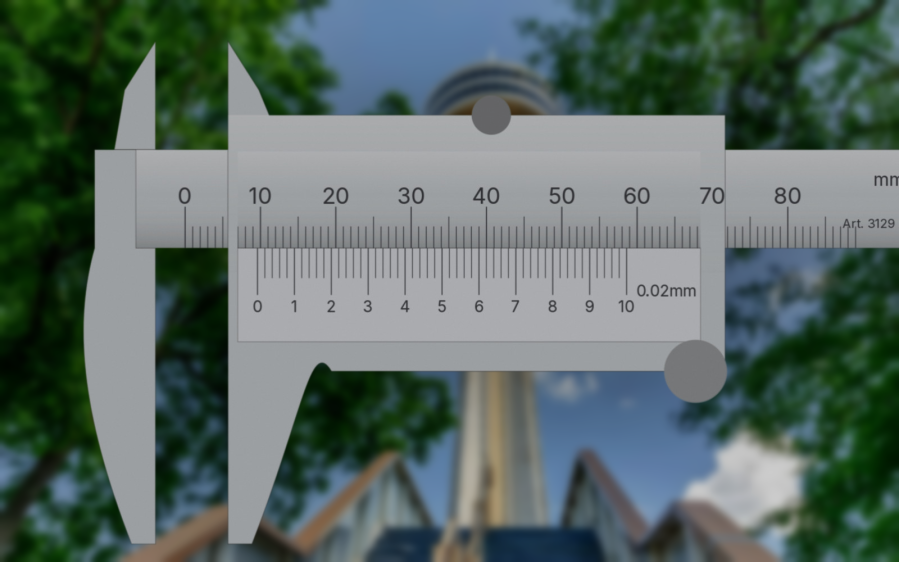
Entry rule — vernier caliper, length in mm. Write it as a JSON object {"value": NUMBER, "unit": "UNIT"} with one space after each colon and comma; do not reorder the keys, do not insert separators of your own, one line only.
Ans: {"value": 9.6, "unit": "mm"}
